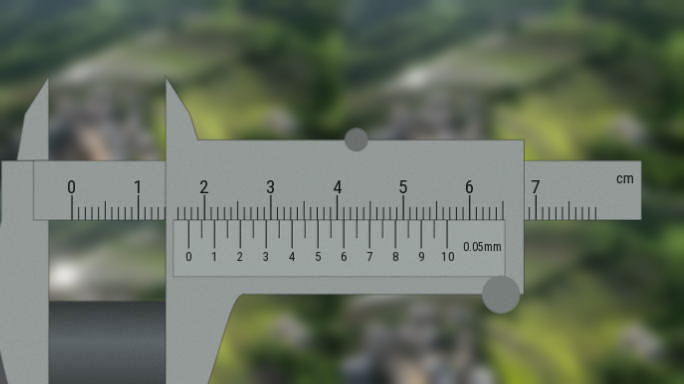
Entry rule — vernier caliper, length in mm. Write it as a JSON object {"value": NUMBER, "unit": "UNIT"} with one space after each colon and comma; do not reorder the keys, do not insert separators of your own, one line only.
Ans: {"value": 17.6, "unit": "mm"}
